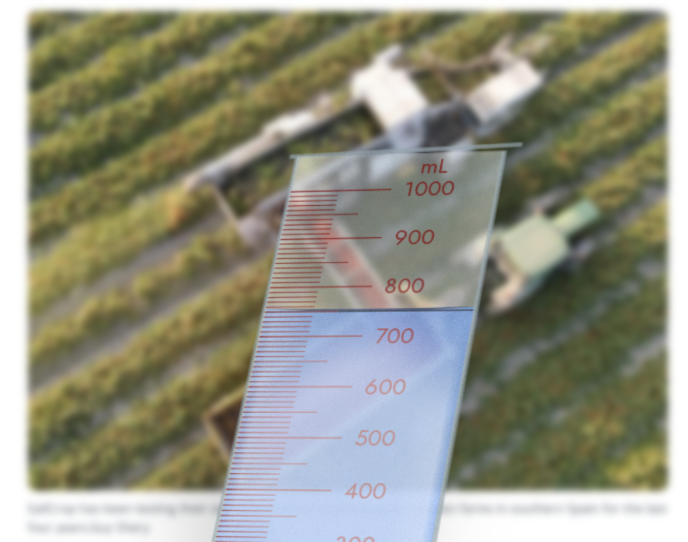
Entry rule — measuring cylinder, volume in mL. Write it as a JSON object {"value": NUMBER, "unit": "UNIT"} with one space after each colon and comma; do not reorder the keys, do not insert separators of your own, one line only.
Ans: {"value": 750, "unit": "mL"}
